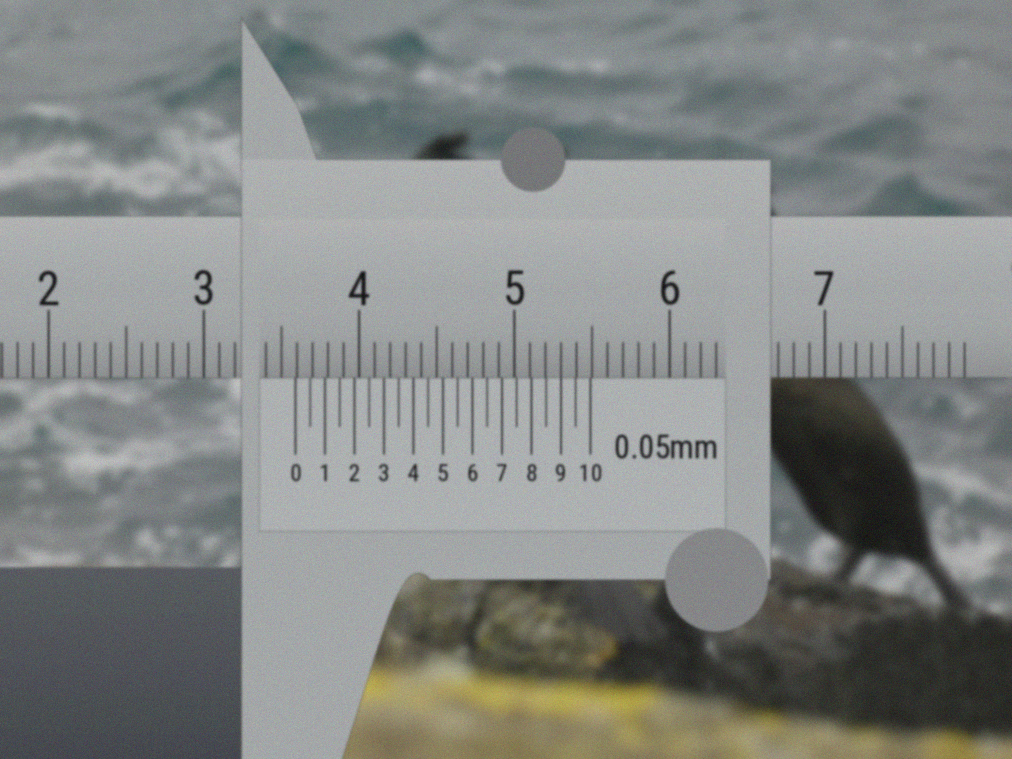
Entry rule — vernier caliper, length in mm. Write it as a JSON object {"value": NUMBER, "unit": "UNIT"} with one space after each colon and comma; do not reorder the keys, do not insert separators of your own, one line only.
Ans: {"value": 35.9, "unit": "mm"}
